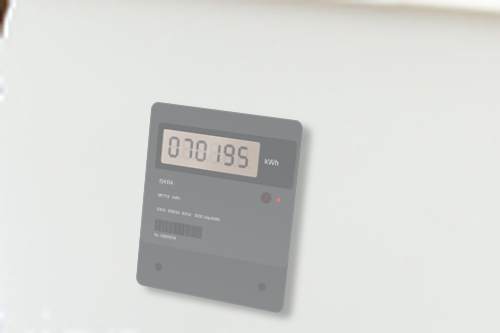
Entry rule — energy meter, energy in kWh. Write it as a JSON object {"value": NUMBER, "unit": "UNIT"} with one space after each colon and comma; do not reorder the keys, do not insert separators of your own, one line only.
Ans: {"value": 70195, "unit": "kWh"}
